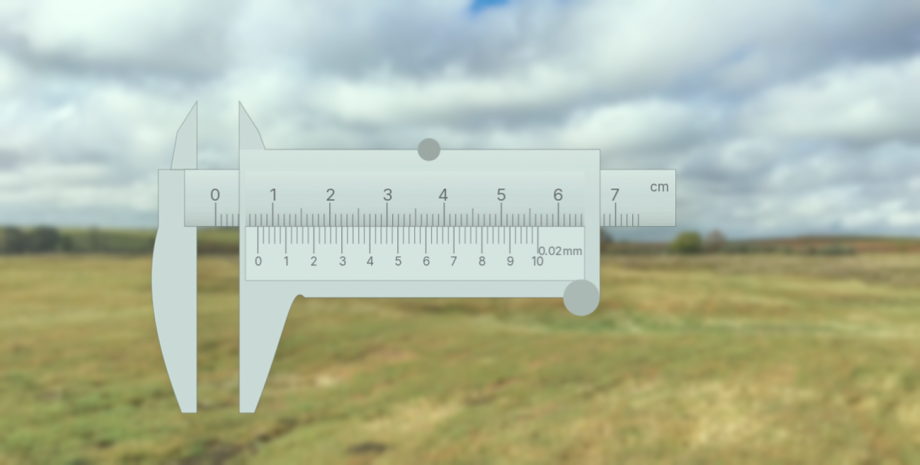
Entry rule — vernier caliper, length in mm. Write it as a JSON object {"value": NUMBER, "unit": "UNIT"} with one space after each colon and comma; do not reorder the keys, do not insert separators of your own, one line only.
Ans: {"value": 7.4, "unit": "mm"}
